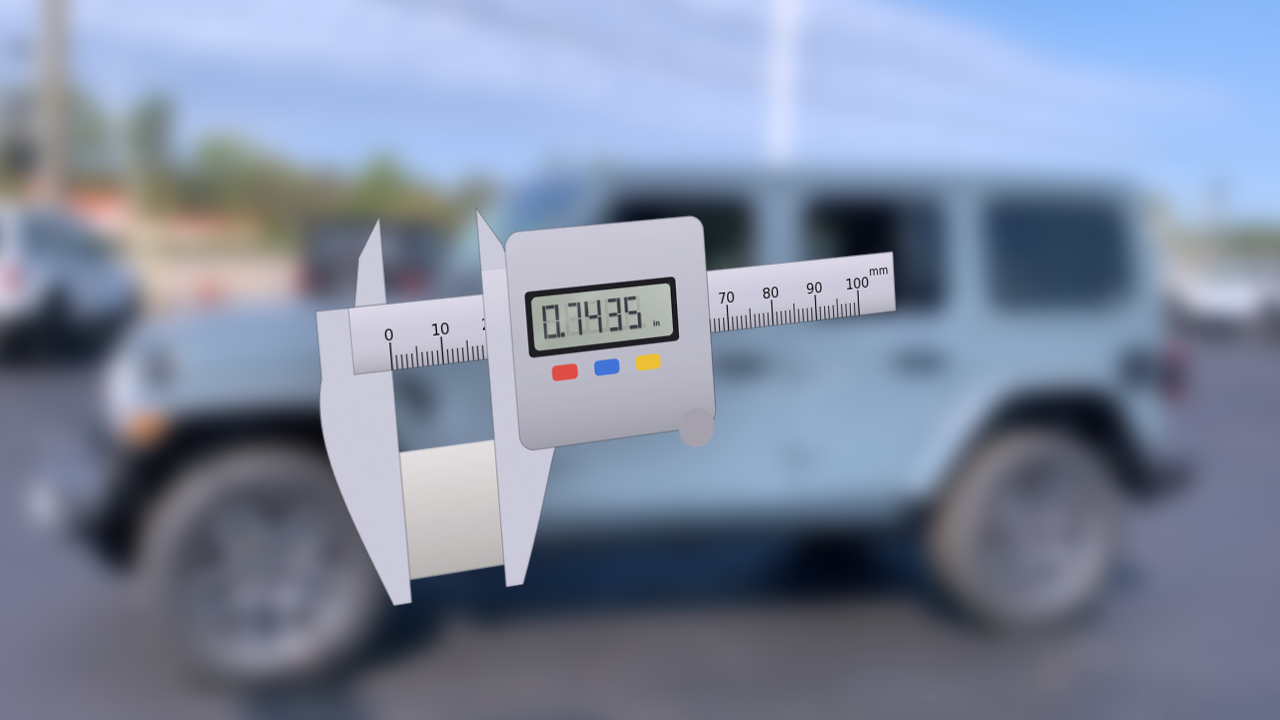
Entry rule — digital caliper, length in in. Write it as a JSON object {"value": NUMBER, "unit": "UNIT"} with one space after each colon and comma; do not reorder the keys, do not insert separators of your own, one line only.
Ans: {"value": 0.7435, "unit": "in"}
